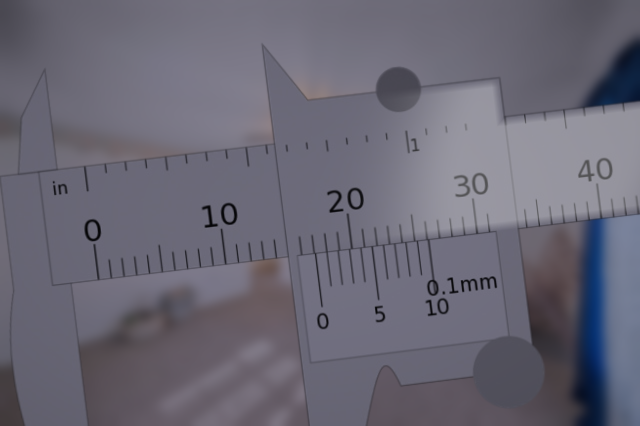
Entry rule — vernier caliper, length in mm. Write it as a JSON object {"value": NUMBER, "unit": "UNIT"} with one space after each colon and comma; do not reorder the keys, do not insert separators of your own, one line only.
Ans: {"value": 17.1, "unit": "mm"}
